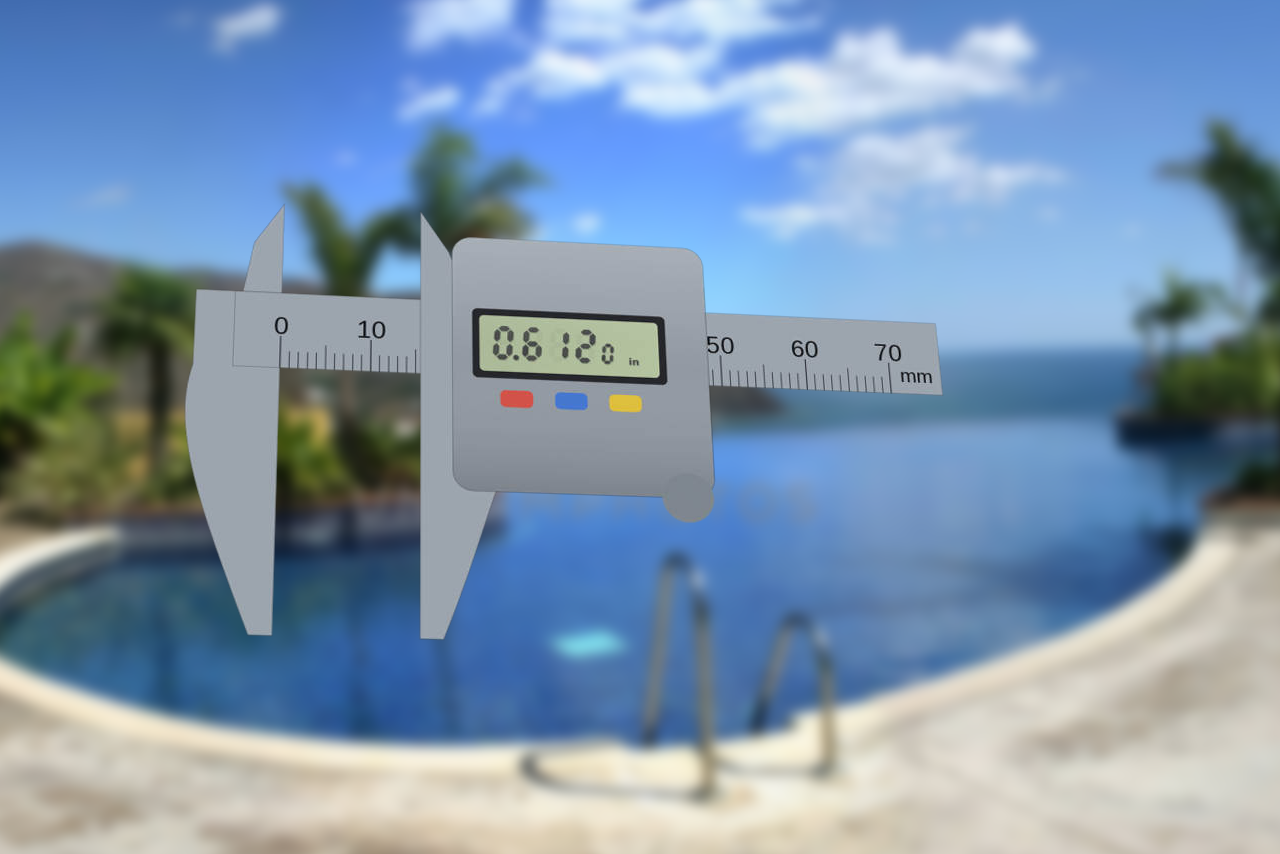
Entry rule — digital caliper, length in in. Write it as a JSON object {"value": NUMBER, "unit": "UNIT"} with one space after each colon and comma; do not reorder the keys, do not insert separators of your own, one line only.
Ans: {"value": 0.6120, "unit": "in"}
